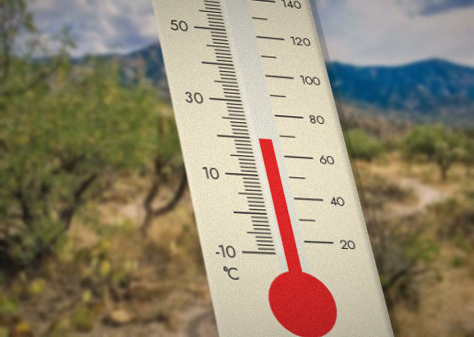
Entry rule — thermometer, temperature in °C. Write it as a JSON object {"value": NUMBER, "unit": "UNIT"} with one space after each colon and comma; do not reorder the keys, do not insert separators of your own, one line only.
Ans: {"value": 20, "unit": "°C"}
